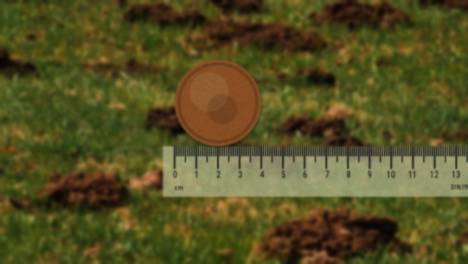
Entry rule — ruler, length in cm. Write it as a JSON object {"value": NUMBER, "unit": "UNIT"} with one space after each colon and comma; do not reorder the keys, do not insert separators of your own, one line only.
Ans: {"value": 4, "unit": "cm"}
